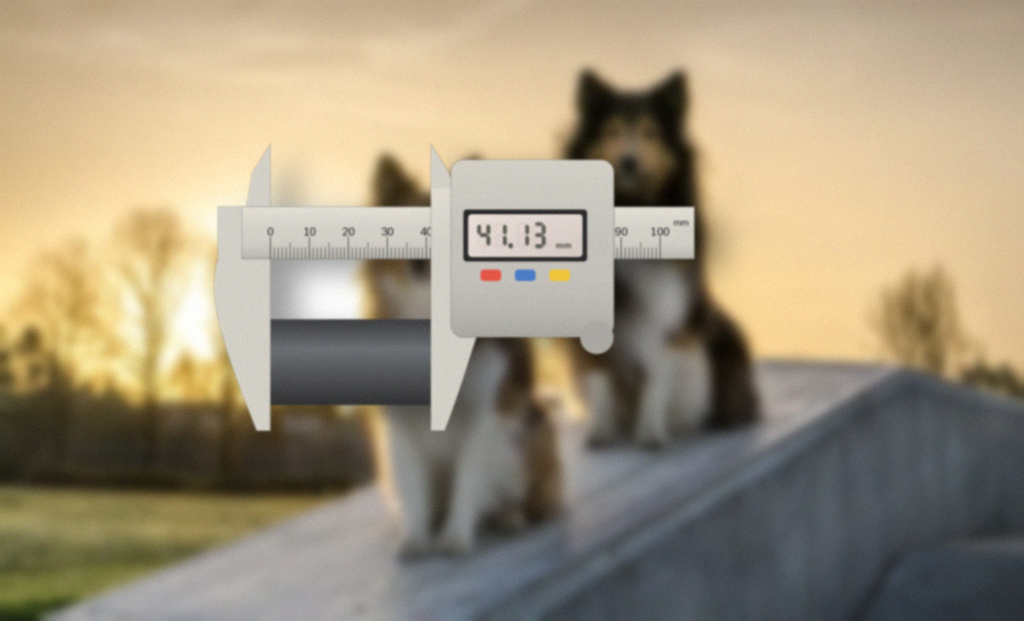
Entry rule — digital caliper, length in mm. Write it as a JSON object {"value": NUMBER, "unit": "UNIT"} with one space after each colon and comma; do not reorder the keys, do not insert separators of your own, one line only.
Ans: {"value": 41.13, "unit": "mm"}
